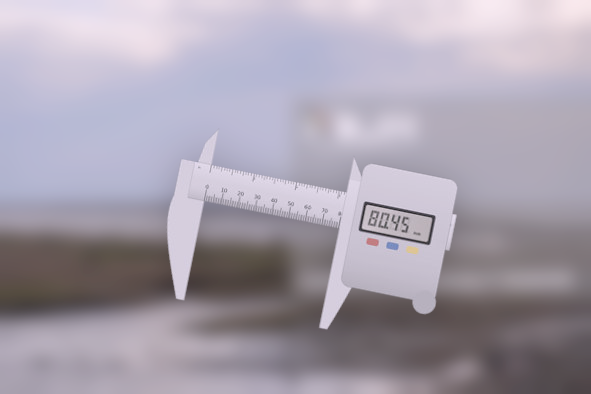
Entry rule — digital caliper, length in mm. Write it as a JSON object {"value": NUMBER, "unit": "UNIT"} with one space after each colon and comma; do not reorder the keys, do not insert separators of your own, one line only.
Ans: {"value": 80.45, "unit": "mm"}
